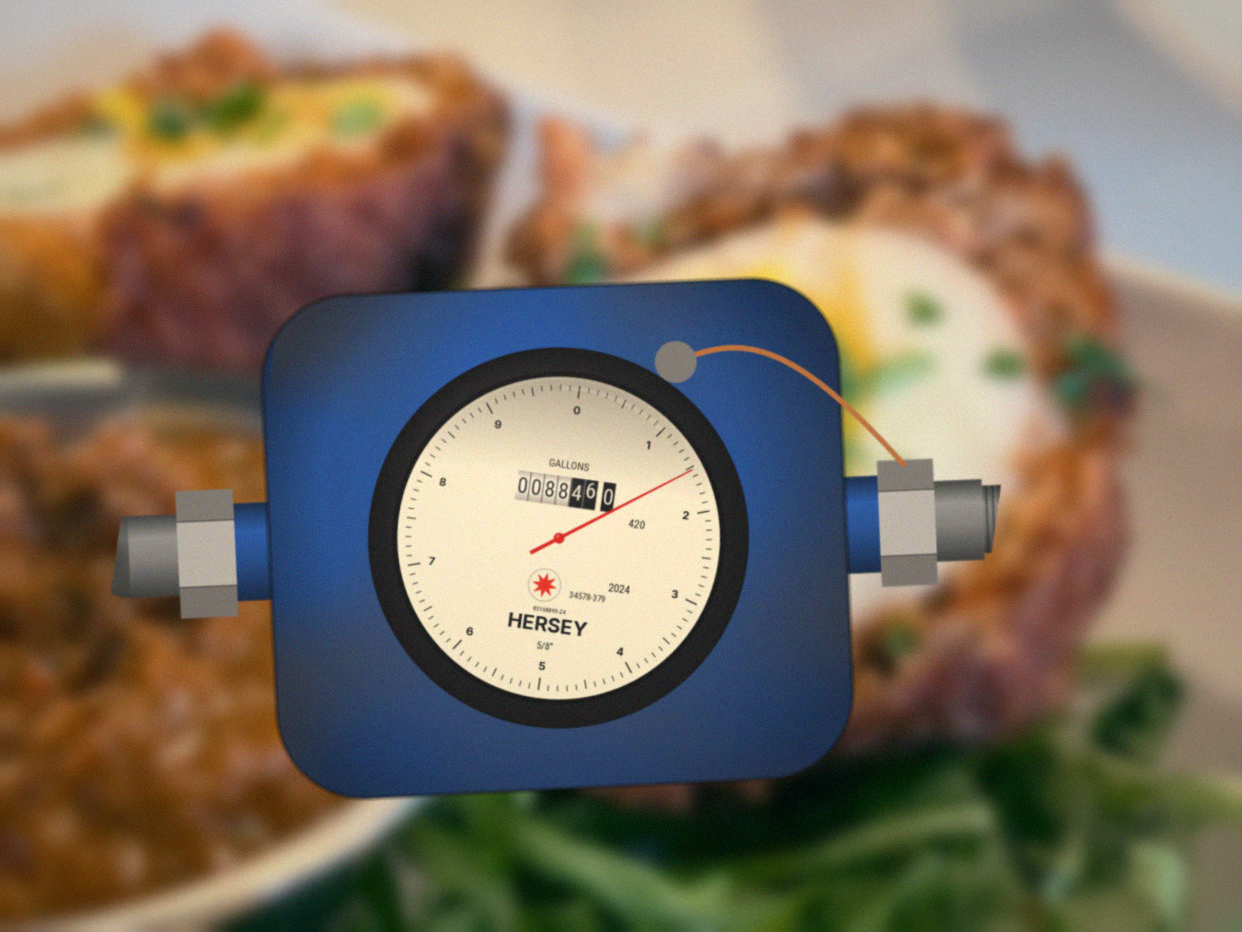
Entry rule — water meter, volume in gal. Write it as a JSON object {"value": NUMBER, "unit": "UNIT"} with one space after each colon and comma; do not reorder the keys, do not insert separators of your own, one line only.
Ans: {"value": 88461.5, "unit": "gal"}
